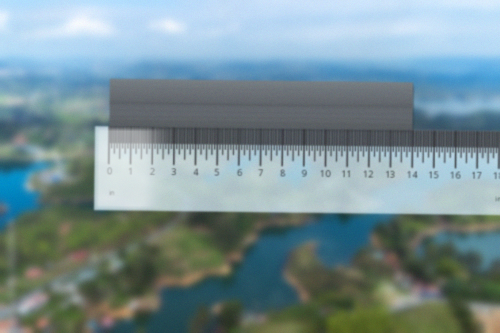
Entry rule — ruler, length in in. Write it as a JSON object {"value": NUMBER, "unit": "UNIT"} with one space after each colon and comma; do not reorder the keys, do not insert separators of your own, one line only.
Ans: {"value": 14, "unit": "in"}
